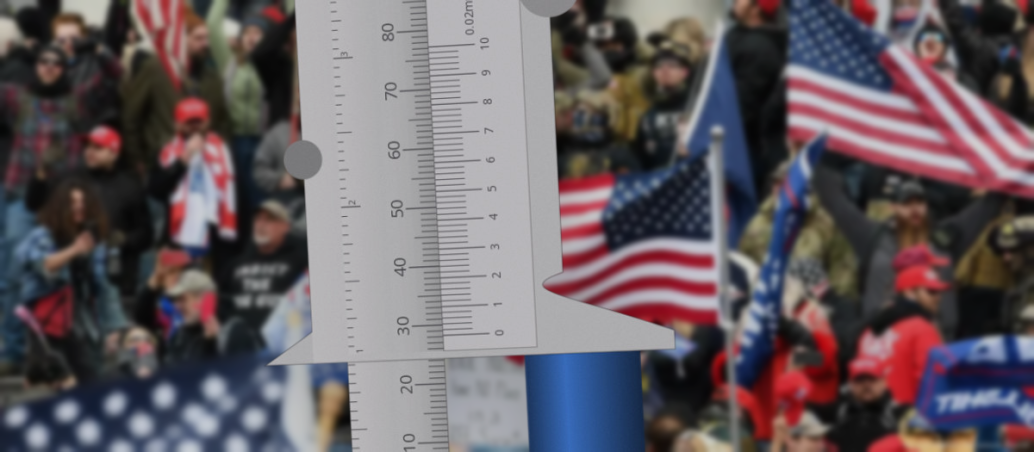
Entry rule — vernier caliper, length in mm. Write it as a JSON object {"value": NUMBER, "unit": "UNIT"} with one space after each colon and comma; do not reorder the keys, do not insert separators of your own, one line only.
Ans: {"value": 28.2, "unit": "mm"}
